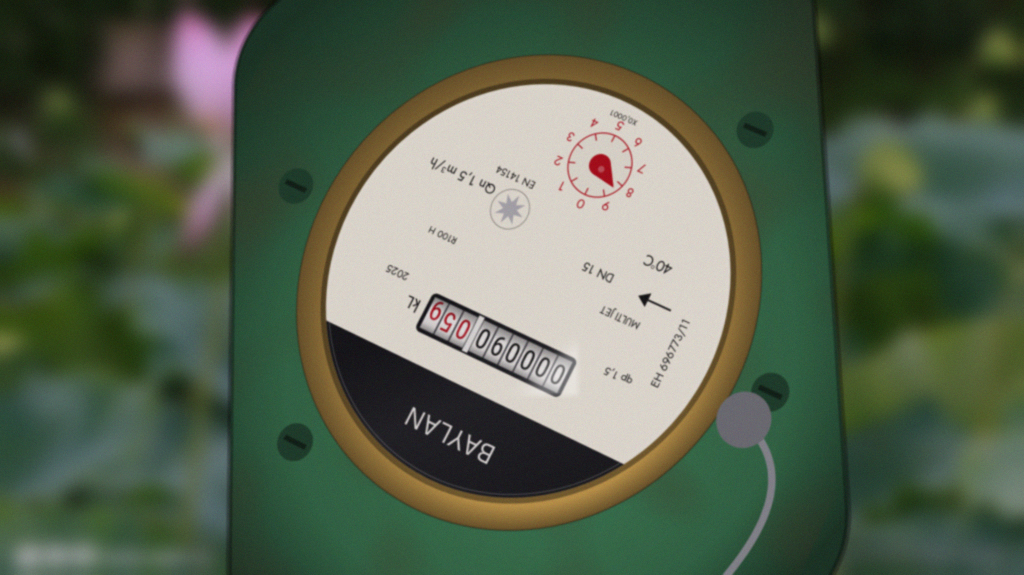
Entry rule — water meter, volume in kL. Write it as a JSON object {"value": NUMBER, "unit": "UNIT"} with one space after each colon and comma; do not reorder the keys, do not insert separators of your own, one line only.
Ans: {"value": 90.0588, "unit": "kL"}
